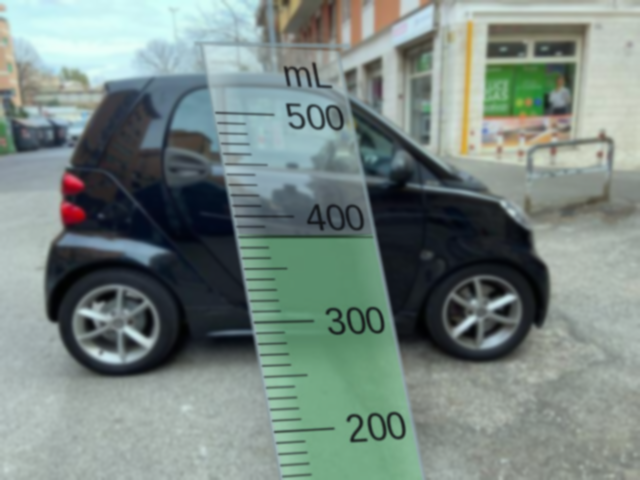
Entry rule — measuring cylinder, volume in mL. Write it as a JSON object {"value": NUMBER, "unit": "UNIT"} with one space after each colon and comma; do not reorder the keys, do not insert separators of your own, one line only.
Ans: {"value": 380, "unit": "mL"}
